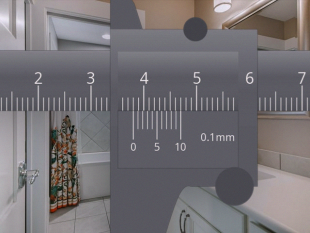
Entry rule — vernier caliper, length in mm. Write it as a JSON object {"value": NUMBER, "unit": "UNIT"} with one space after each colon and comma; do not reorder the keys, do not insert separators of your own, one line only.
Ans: {"value": 38.0, "unit": "mm"}
